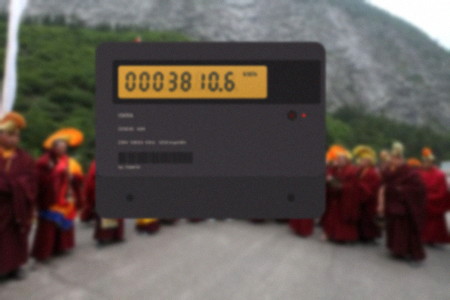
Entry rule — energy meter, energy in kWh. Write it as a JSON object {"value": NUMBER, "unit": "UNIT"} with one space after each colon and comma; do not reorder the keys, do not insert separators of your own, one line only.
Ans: {"value": 3810.6, "unit": "kWh"}
